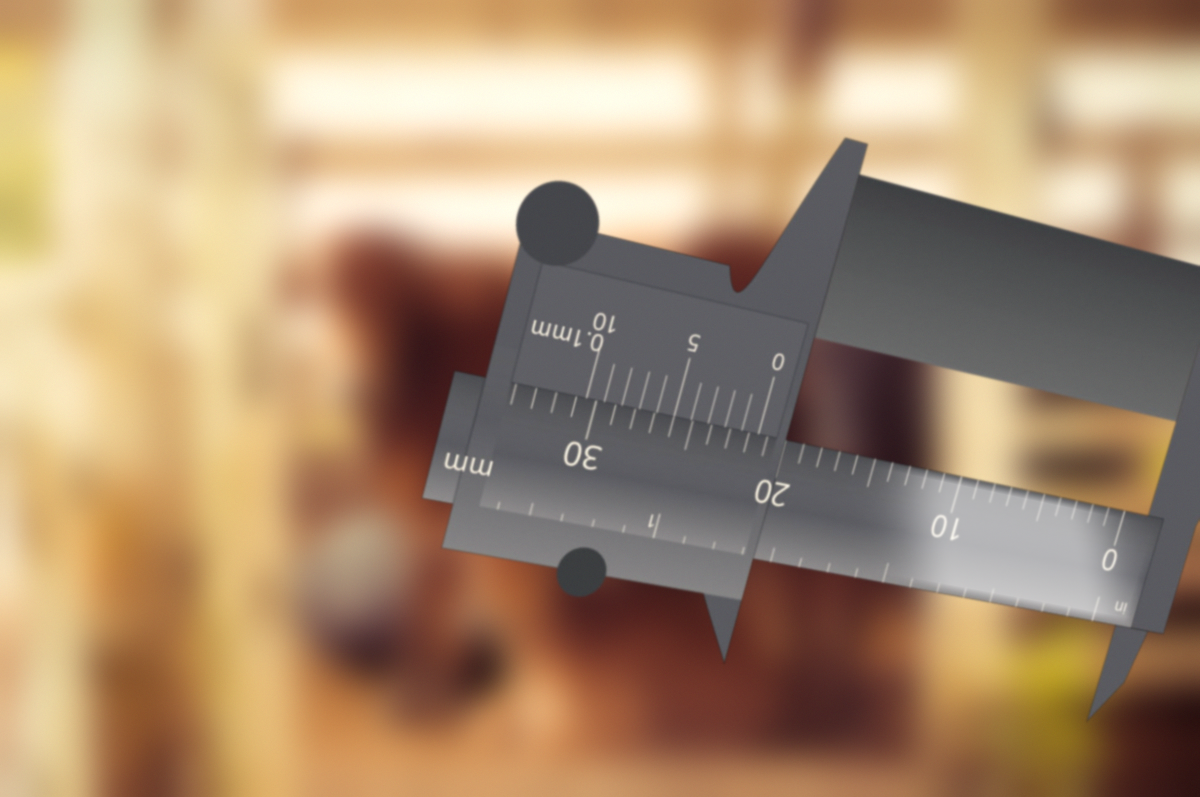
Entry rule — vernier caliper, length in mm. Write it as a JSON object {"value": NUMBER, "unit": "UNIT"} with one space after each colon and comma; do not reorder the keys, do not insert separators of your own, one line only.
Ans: {"value": 21.5, "unit": "mm"}
